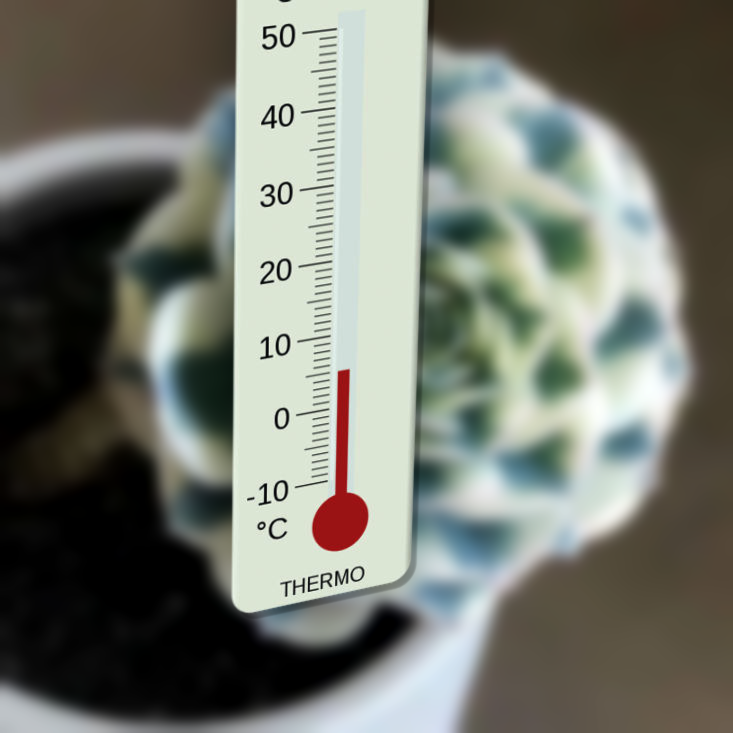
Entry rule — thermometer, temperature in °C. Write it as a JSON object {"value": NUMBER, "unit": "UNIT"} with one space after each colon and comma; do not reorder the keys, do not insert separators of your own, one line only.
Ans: {"value": 5, "unit": "°C"}
